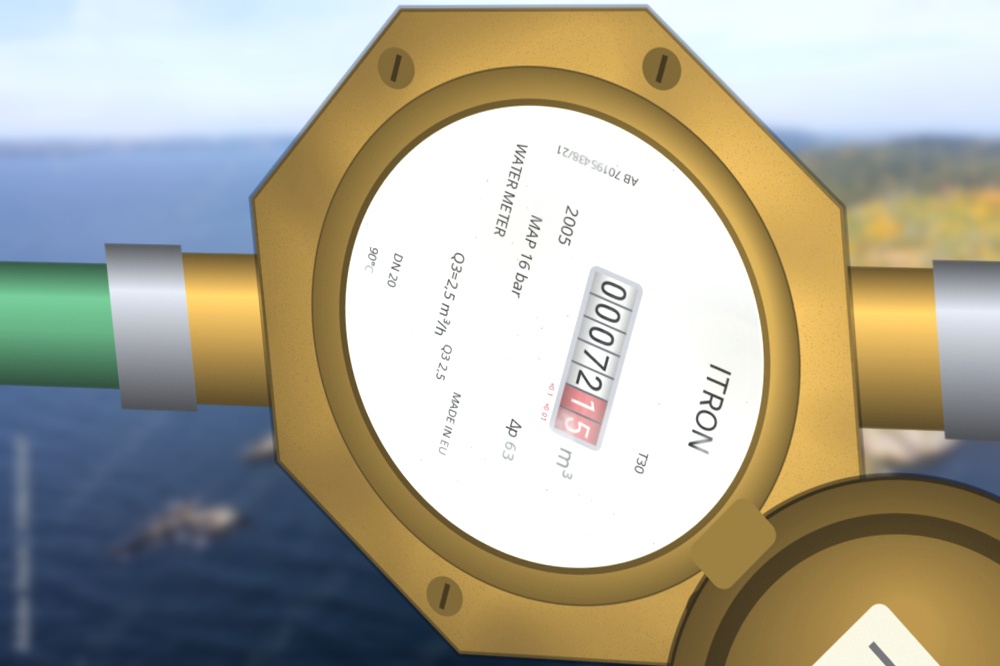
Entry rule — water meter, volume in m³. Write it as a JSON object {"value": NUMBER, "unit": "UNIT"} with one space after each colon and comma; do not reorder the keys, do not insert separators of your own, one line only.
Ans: {"value": 72.15, "unit": "m³"}
